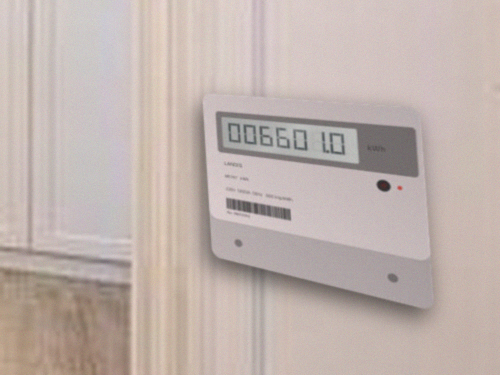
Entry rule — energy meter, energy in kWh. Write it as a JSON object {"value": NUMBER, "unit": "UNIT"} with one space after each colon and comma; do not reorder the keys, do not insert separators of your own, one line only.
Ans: {"value": 6601.0, "unit": "kWh"}
